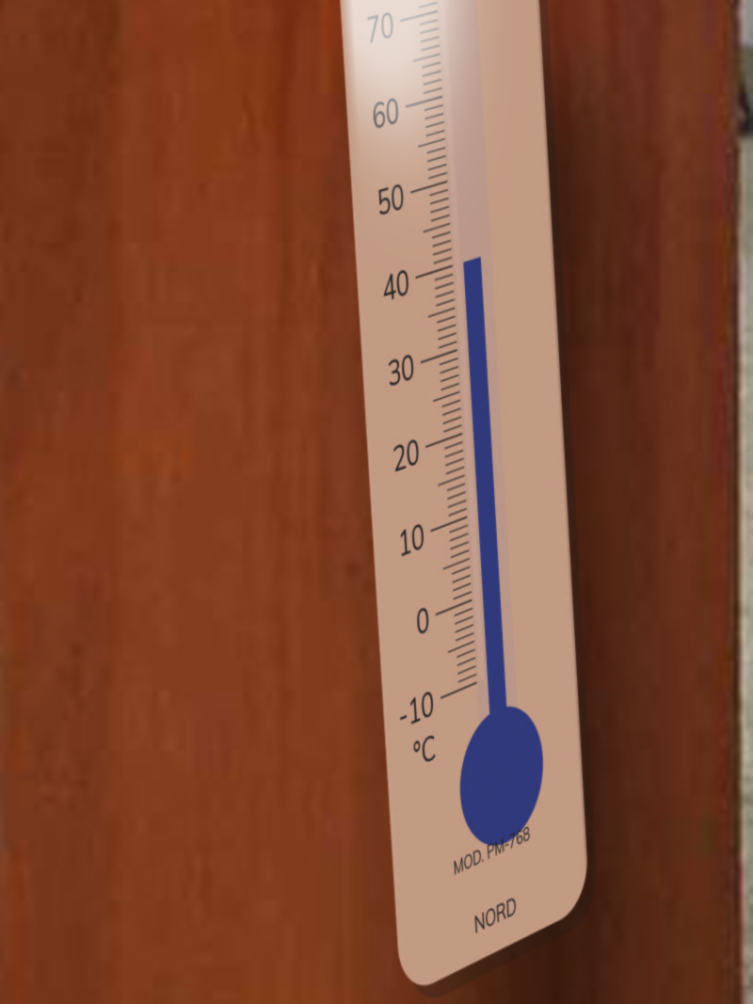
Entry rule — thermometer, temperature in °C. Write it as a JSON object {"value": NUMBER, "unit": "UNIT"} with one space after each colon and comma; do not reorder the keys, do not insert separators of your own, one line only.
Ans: {"value": 40, "unit": "°C"}
